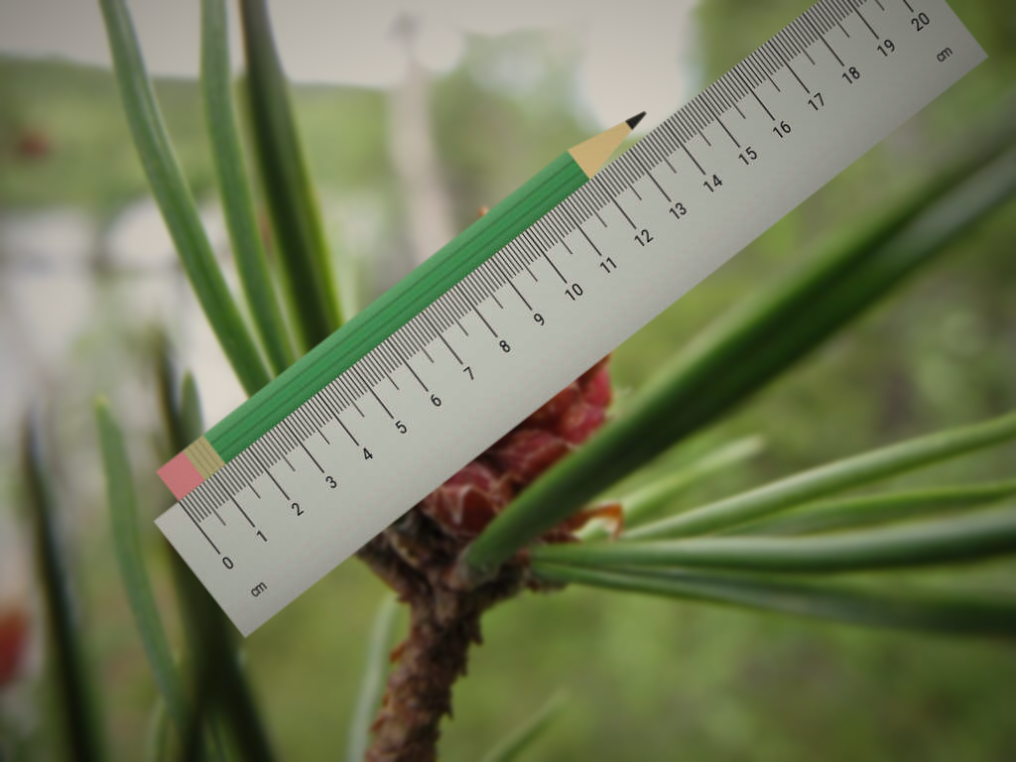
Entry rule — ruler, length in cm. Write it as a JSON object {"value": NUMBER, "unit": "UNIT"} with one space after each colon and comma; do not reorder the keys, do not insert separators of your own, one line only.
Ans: {"value": 13.8, "unit": "cm"}
